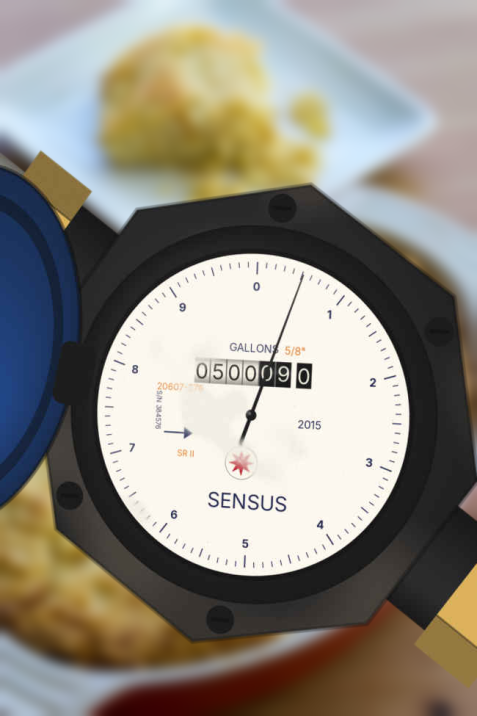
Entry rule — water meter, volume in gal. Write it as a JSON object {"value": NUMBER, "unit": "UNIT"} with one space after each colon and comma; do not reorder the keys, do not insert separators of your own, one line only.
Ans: {"value": 500090.5, "unit": "gal"}
